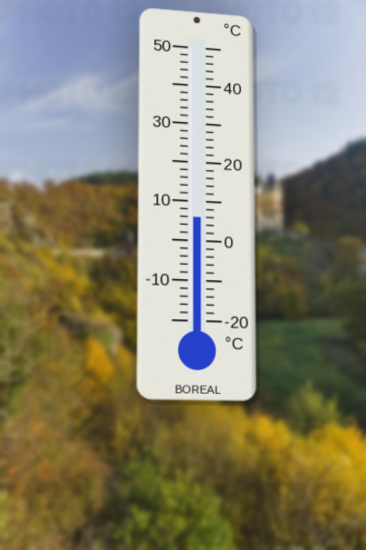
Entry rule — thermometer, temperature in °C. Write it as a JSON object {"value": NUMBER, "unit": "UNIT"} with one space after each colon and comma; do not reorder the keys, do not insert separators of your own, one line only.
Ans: {"value": 6, "unit": "°C"}
